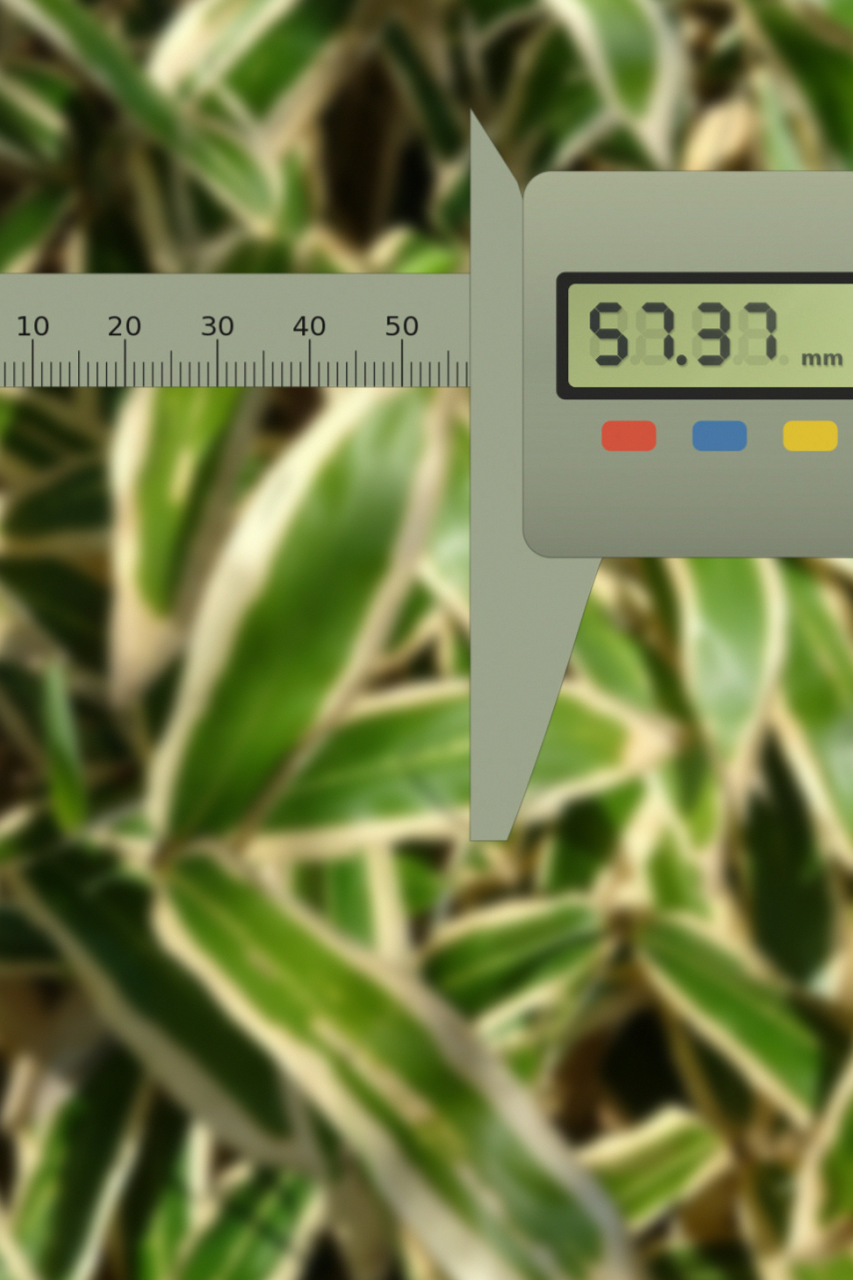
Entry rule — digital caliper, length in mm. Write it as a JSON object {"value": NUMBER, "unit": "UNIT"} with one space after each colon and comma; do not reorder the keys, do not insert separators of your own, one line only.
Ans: {"value": 57.37, "unit": "mm"}
